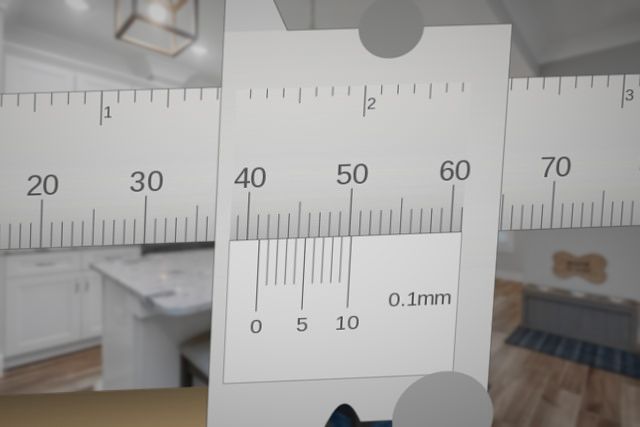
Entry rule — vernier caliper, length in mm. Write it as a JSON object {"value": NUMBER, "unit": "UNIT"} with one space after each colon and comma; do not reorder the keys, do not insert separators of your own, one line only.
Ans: {"value": 41.2, "unit": "mm"}
